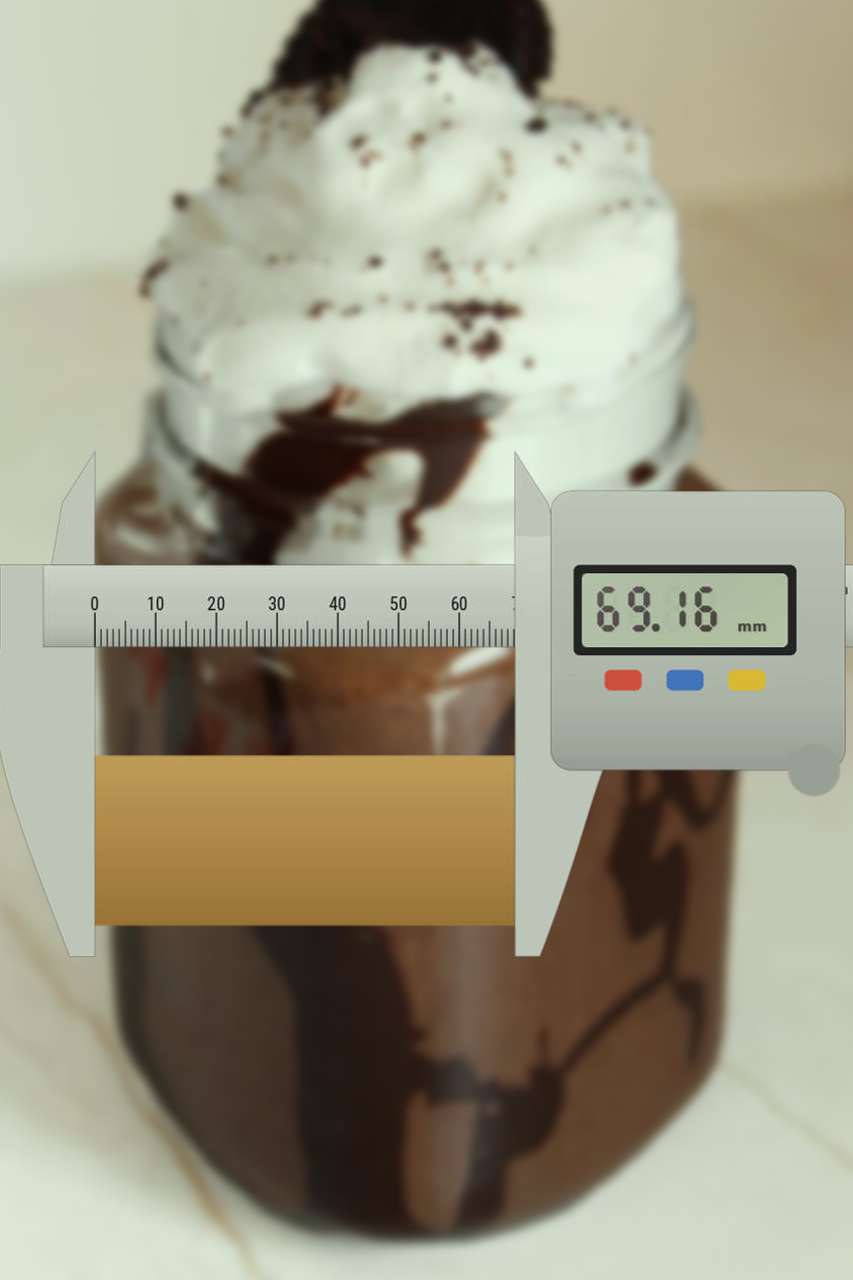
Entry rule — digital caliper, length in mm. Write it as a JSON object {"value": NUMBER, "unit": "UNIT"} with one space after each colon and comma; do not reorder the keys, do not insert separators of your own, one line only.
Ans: {"value": 69.16, "unit": "mm"}
